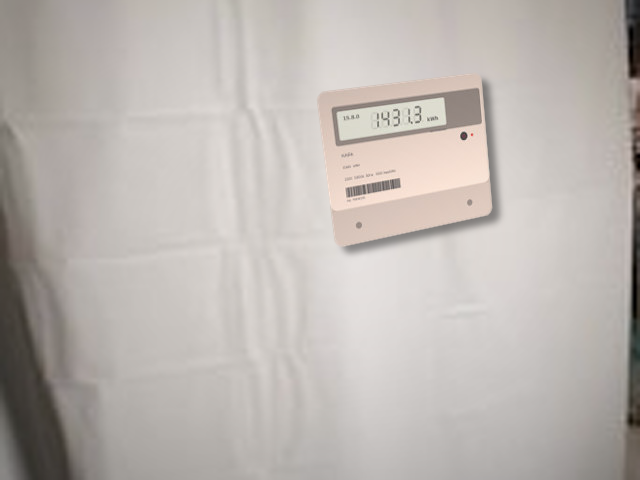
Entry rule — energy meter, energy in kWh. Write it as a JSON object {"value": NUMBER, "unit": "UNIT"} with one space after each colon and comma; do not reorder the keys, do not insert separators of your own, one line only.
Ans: {"value": 1431.3, "unit": "kWh"}
